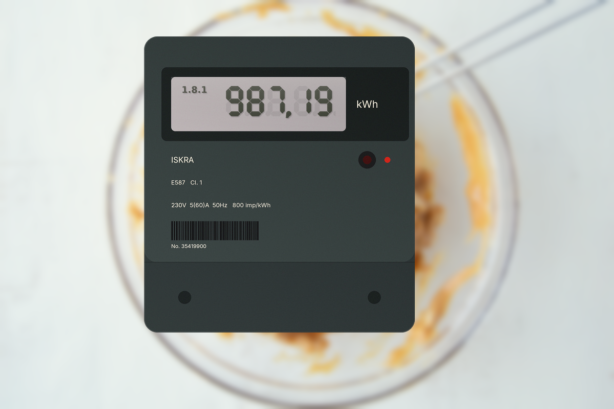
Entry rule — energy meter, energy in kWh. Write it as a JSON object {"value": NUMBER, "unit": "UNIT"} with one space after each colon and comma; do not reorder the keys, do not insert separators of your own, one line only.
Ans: {"value": 987.19, "unit": "kWh"}
